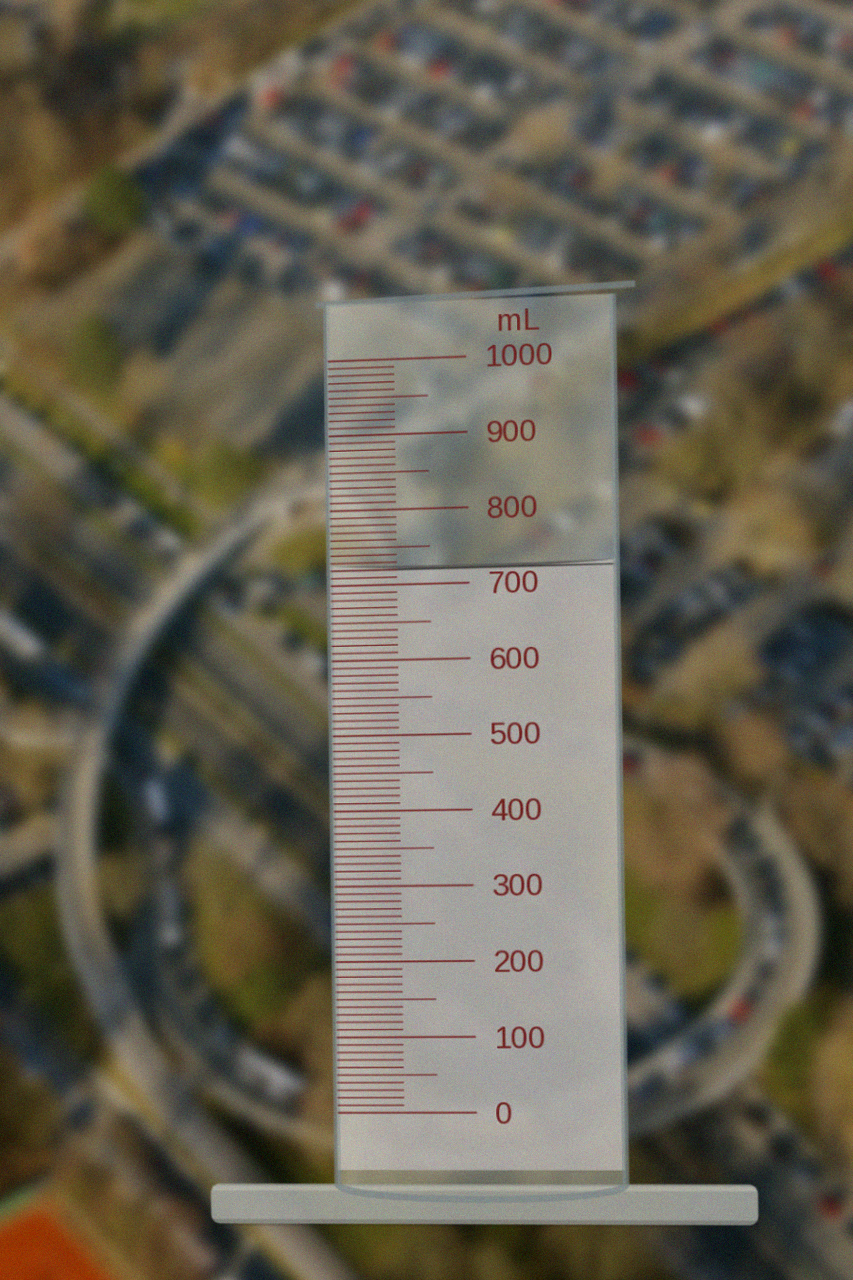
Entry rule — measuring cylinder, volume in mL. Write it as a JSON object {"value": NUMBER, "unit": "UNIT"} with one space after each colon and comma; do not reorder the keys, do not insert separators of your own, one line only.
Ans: {"value": 720, "unit": "mL"}
